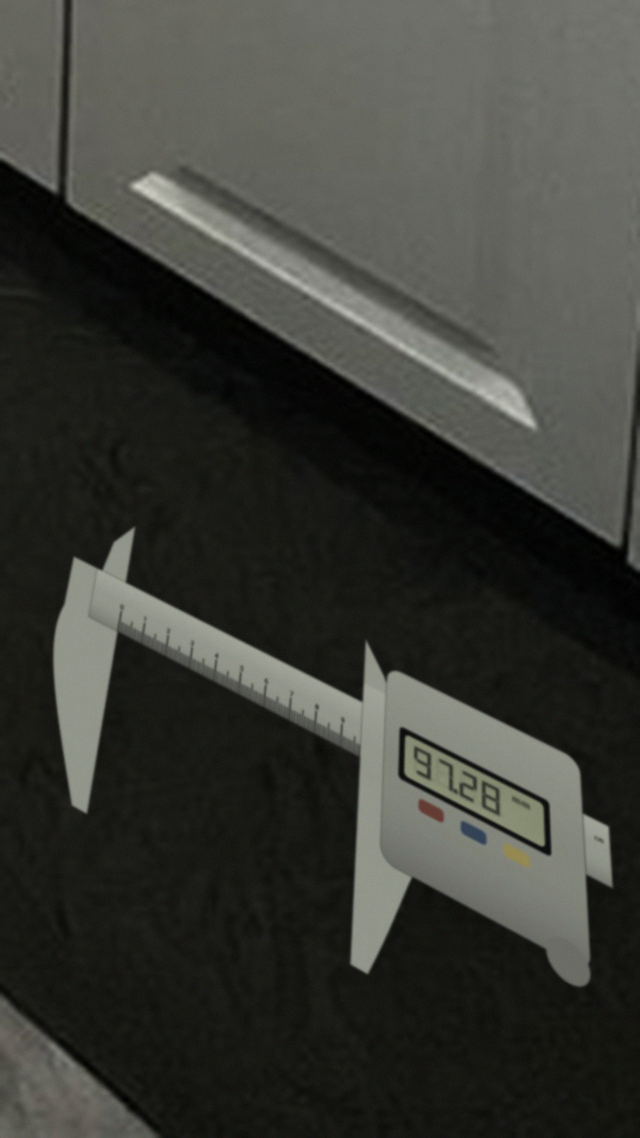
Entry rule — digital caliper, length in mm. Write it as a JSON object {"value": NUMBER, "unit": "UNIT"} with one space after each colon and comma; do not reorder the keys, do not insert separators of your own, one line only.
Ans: {"value": 97.28, "unit": "mm"}
